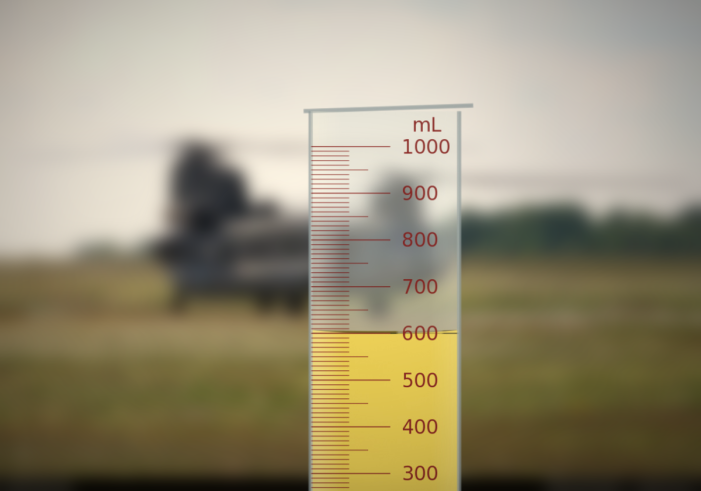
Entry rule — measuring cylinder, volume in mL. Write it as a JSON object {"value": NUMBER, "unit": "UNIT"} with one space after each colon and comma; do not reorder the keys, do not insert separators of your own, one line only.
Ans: {"value": 600, "unit": "mL"}
